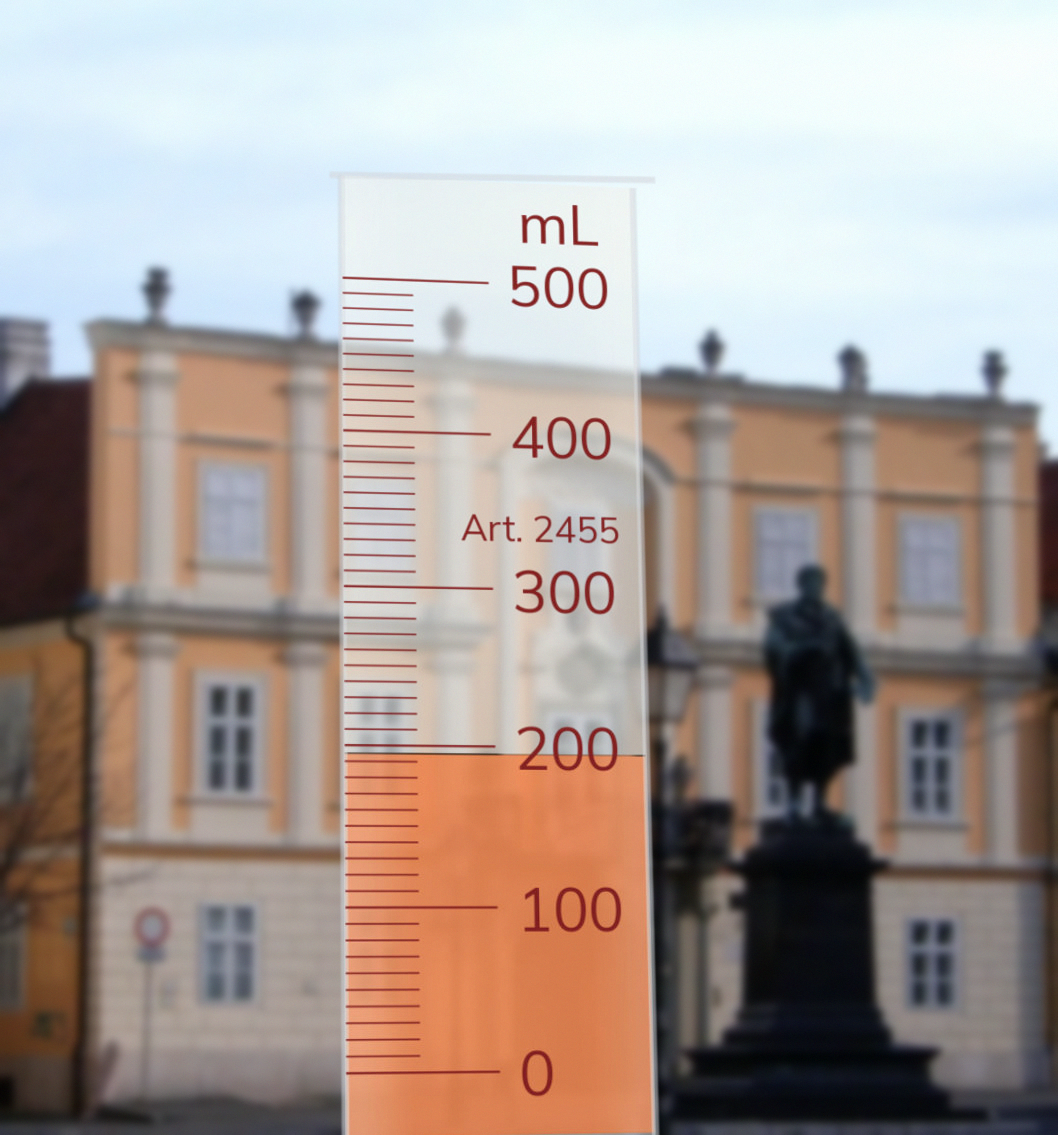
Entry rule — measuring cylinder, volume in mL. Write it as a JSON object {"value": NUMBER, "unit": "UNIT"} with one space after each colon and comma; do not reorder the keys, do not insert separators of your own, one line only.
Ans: {"value": 195, "unit": "mL"}
